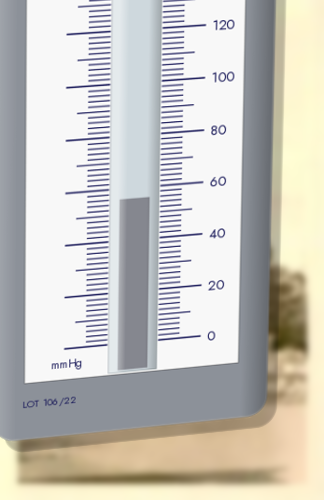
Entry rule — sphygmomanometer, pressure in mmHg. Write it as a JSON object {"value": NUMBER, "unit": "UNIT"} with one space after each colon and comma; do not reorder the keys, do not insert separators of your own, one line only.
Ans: {"value": 56, "unit": "mmHg"}
